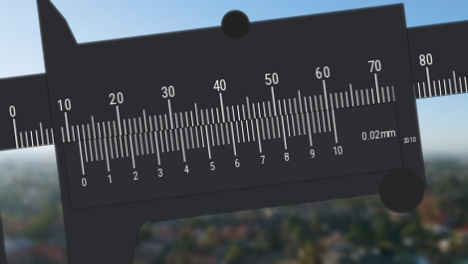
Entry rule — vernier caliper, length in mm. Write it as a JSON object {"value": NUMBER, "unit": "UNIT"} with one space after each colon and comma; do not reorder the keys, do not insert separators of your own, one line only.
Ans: {"value": 12.0, "unit": "mm"}
